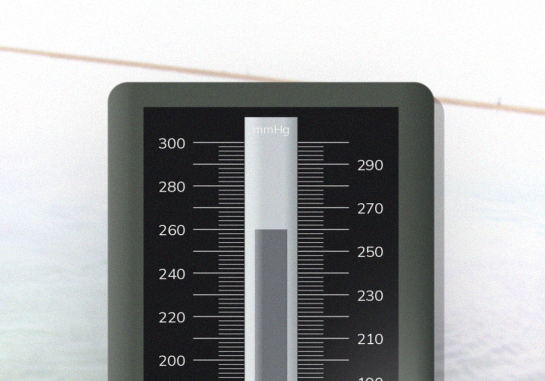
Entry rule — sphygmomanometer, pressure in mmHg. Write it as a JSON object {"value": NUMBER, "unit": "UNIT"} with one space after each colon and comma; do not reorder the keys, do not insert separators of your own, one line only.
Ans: {"value": 260, "unit": "mmHg"}
